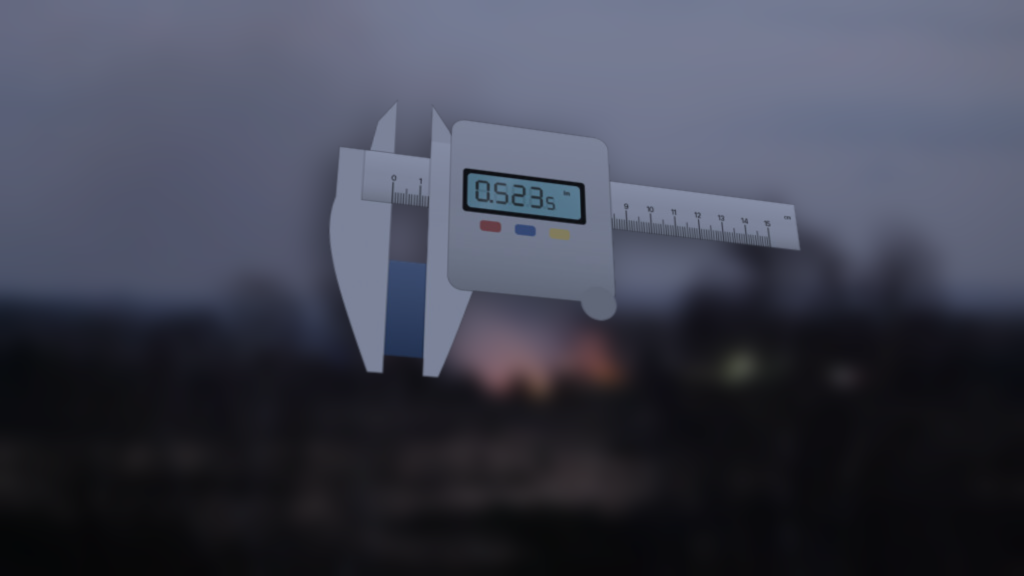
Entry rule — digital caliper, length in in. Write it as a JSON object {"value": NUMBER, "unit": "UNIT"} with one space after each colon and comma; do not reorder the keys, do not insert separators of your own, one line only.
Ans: {"value": 0.5235, "unit": "in"}
